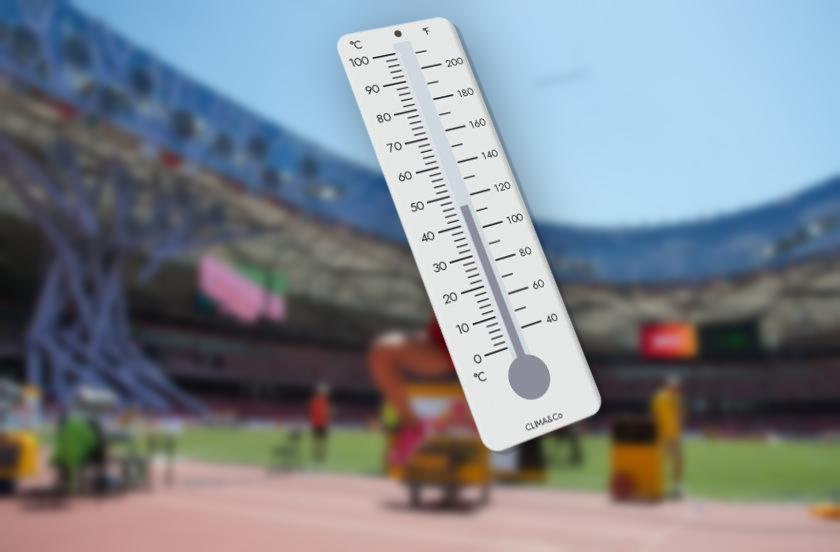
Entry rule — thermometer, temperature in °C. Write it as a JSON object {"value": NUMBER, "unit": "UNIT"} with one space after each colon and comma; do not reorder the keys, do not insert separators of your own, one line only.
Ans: {"value": 46, "unit": "°C"}
